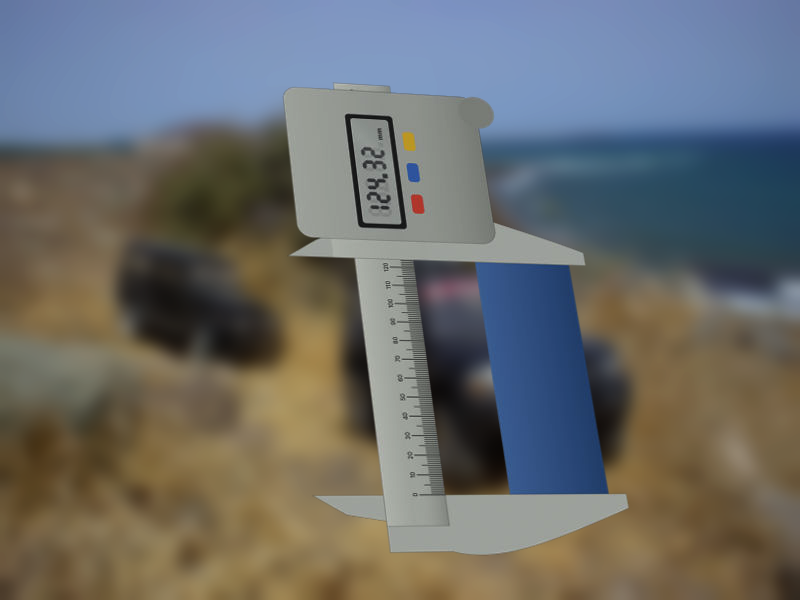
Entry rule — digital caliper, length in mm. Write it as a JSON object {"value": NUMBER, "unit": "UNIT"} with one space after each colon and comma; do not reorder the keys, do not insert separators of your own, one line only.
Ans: {"value": 124.32, "unit": "mm"}
